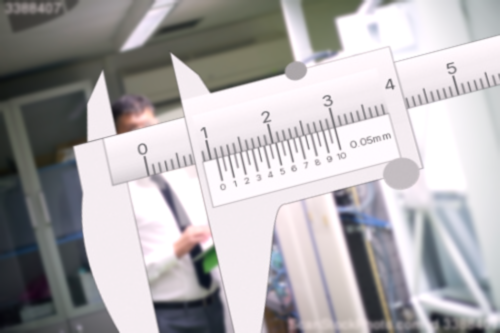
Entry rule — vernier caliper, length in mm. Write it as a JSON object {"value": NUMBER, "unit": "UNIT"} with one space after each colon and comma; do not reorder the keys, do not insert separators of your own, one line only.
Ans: {"value": 11.0, "unit": "mm"}
